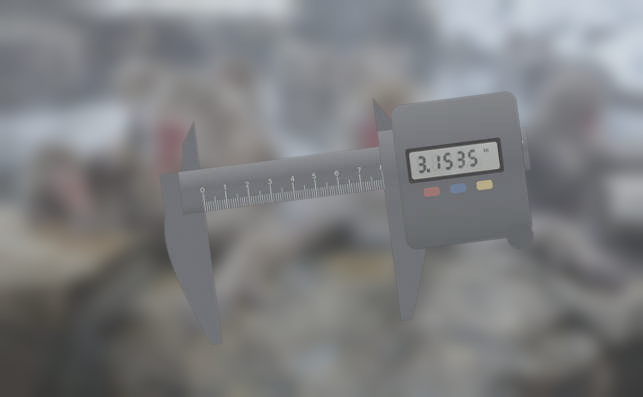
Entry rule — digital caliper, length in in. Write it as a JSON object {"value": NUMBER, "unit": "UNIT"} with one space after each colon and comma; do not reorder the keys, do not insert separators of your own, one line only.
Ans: {"value": 3.1535, "unit": "in"}
